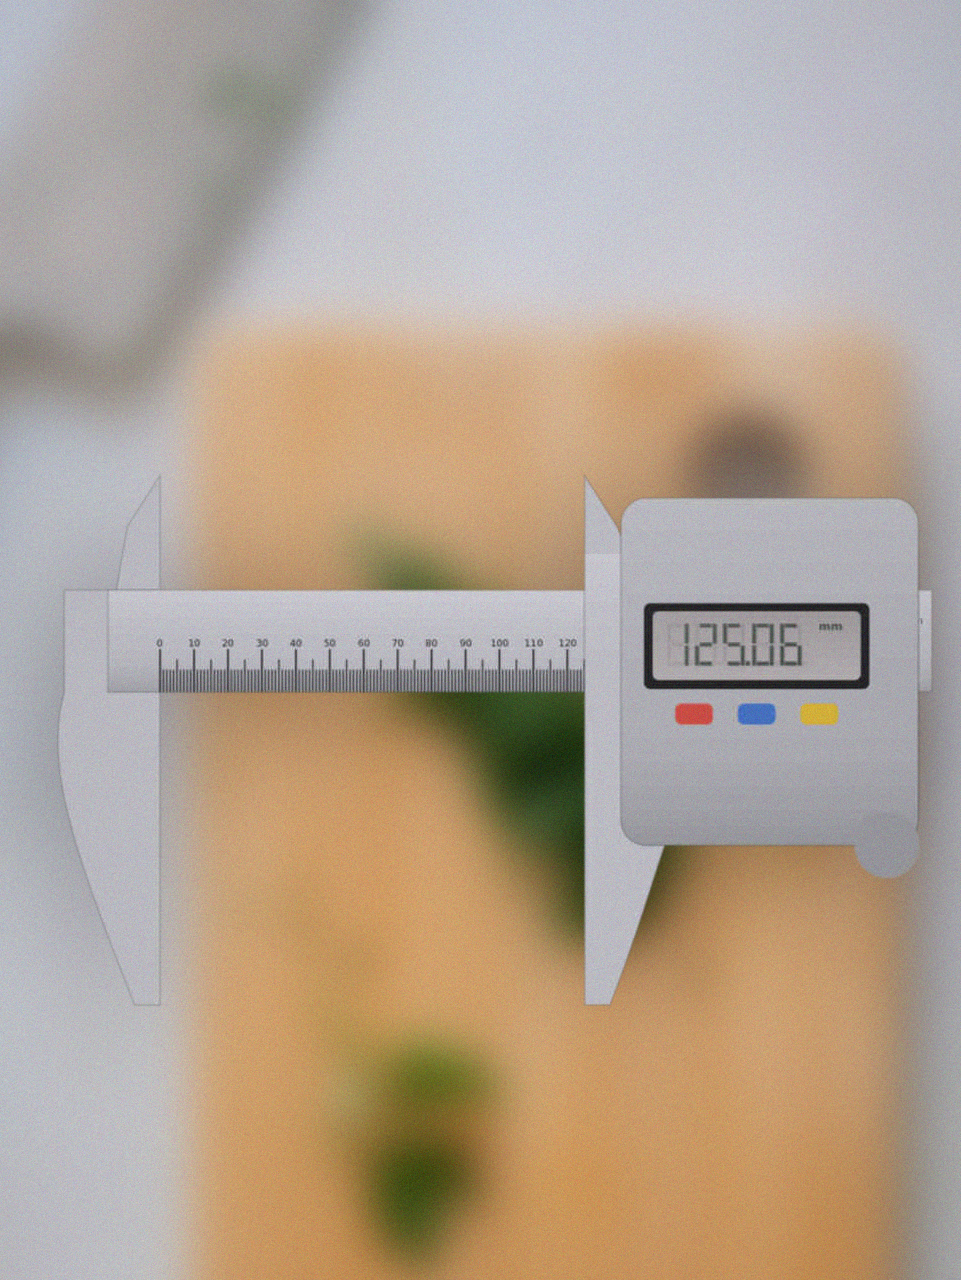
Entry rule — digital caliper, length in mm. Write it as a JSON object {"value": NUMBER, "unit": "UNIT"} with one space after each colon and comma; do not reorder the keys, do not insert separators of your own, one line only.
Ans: {"value": 125.06, "unit": "mm"}
